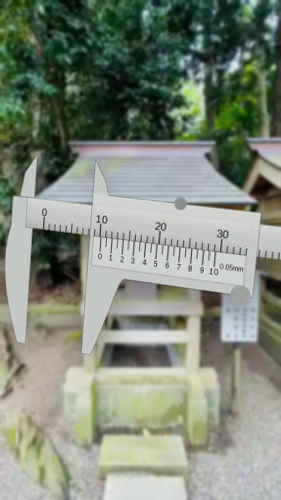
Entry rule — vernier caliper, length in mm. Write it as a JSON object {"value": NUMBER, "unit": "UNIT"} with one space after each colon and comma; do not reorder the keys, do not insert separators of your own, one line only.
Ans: {"value": 10.2, "unit": "mm"}
